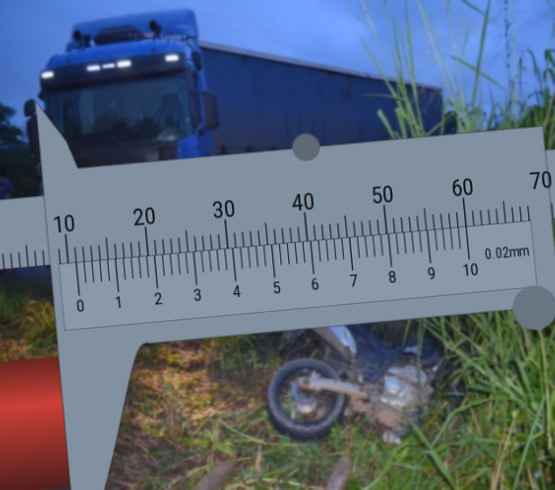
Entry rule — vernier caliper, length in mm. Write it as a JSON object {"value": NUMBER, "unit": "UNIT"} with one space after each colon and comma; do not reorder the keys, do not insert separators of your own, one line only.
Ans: {"value": 11.0, "unit": "mm"}
